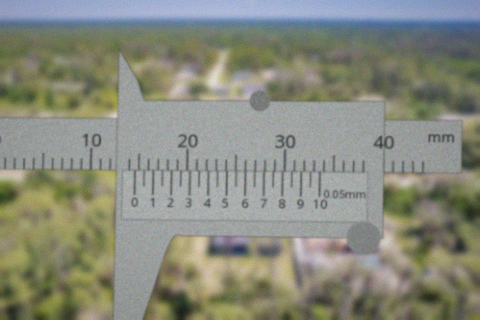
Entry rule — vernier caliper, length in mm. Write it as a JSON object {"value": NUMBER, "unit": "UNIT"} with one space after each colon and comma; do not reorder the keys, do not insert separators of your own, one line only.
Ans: {"value": 14.6, "unit": "mm"}
